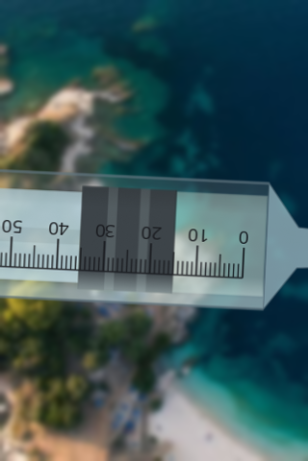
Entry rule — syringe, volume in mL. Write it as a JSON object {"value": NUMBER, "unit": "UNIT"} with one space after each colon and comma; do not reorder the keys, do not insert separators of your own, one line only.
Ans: {"value": 15, "unit": "mL"}
